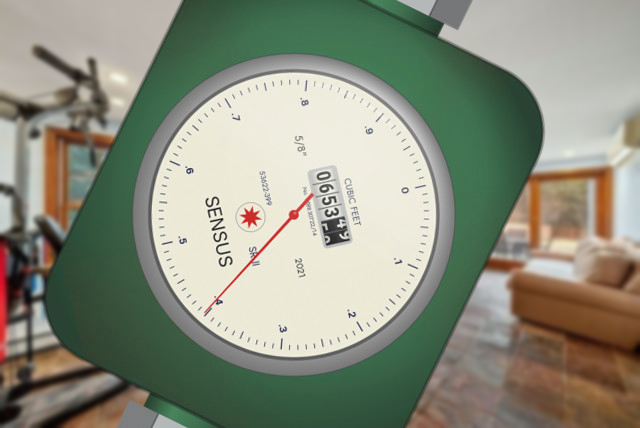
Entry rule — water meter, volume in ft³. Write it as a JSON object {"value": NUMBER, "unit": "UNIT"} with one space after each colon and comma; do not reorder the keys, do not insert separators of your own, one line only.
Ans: {"value": 65349.40, "unit": "ft³"}
